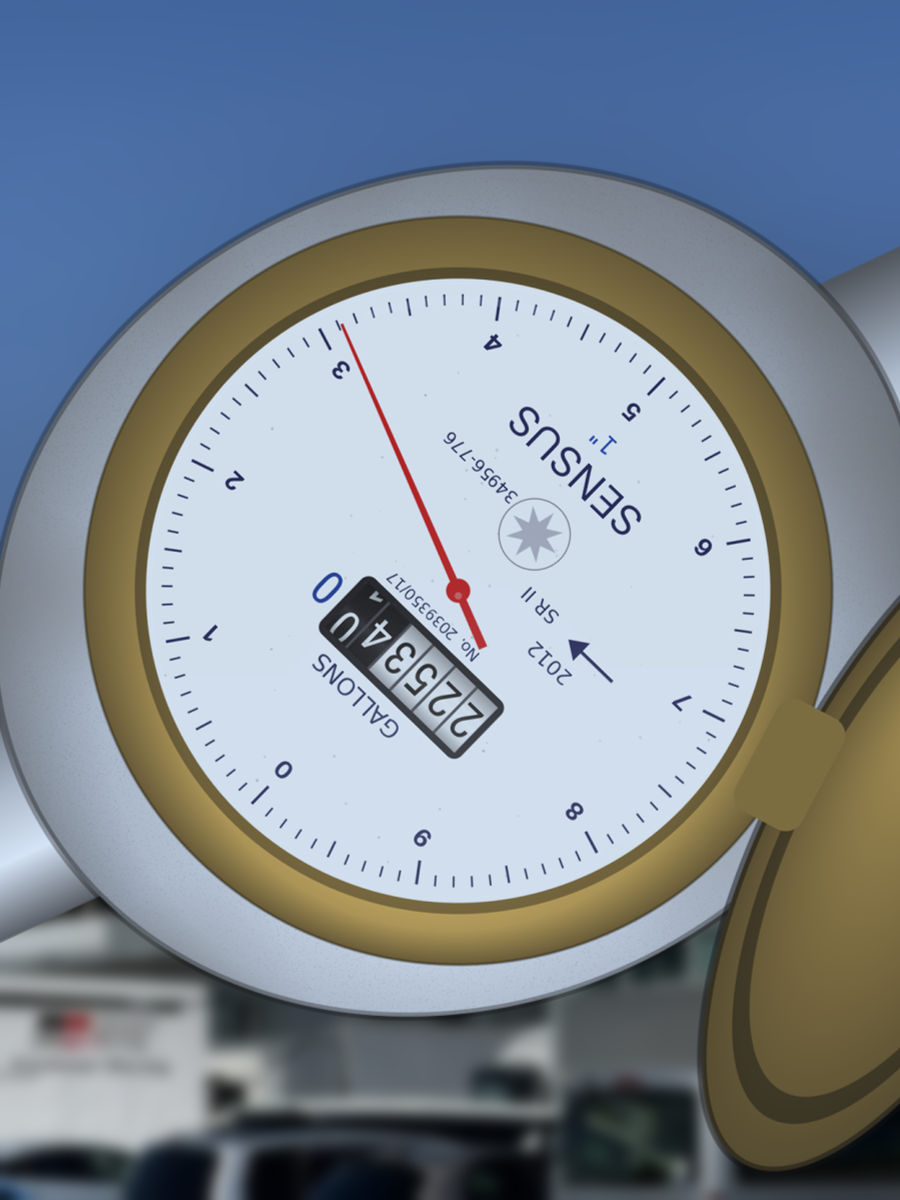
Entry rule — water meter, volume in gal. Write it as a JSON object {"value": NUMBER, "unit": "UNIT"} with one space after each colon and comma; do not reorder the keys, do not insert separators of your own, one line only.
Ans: {"value": 2253403.1, "unit": "gal"}
